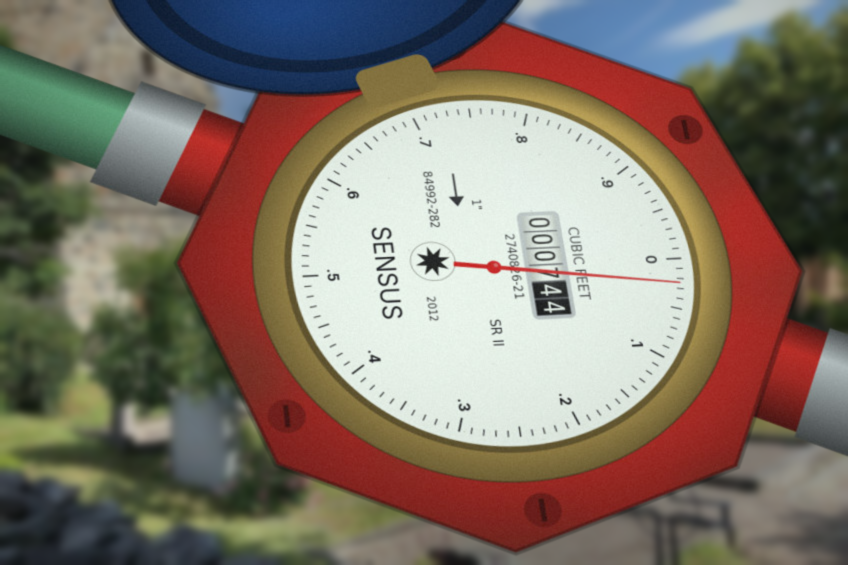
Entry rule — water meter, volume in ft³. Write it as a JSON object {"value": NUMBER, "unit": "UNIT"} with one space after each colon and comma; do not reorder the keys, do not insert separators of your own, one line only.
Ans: {"value": 744.02, "unit": "ft³"}
